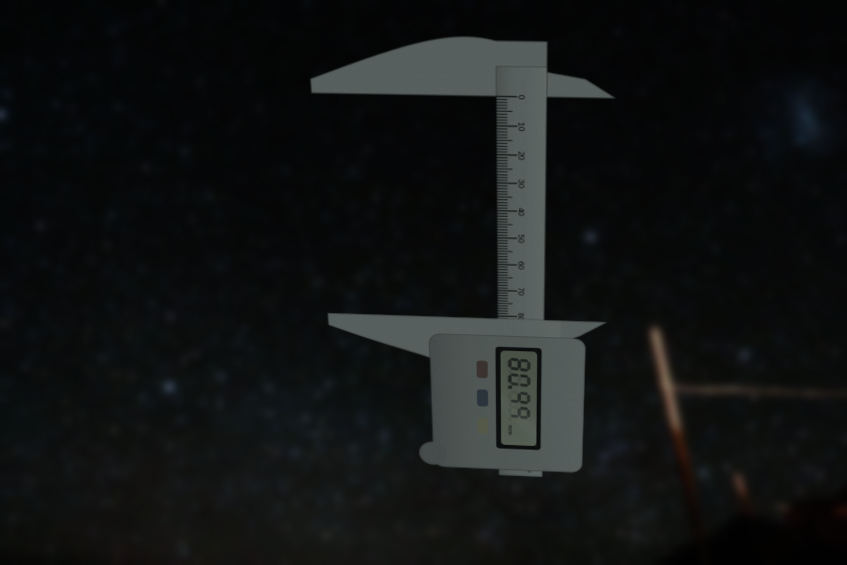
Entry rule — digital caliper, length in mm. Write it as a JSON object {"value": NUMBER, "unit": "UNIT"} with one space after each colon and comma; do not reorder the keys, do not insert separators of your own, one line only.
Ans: {"value": 80.99, "unit": "mm"}
